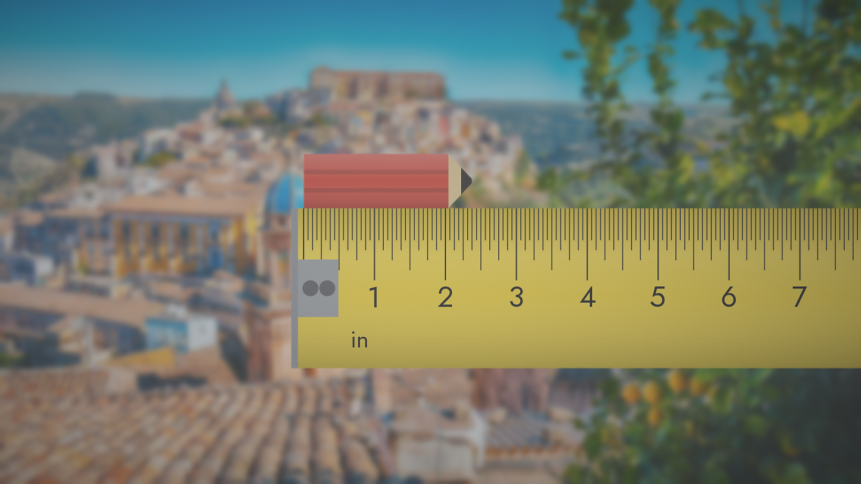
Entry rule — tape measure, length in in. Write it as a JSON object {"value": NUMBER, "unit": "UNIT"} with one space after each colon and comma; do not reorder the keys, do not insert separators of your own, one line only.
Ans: {"value": 2.375, "unit": "in"}
